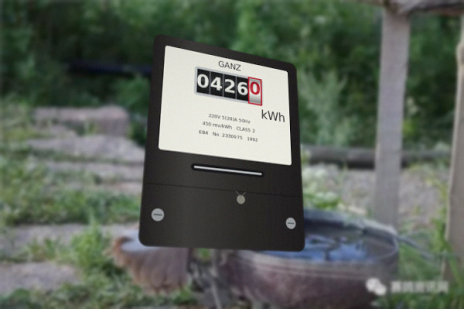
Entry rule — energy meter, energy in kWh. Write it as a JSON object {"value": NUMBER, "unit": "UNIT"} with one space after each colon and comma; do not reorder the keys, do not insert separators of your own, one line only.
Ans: {"value": 426.0, "unit": "kWh"}
